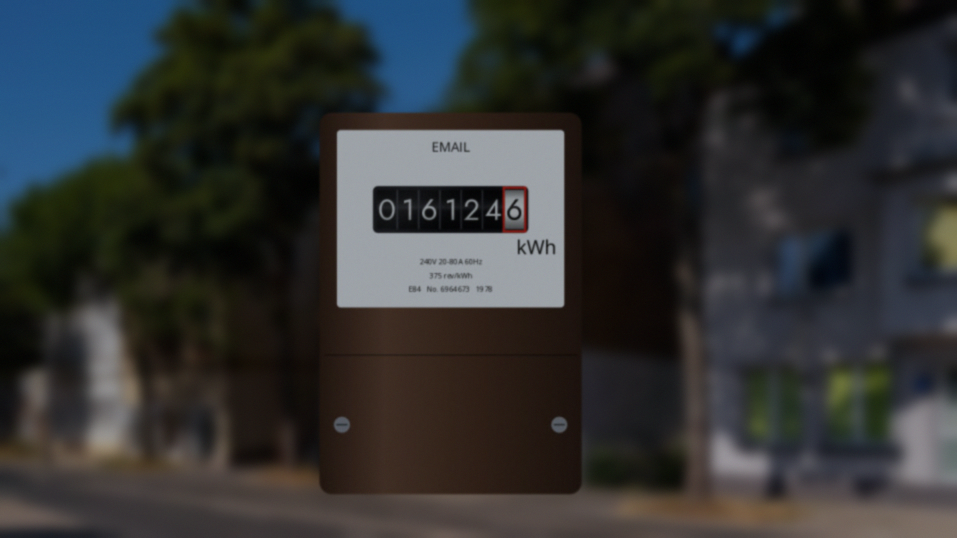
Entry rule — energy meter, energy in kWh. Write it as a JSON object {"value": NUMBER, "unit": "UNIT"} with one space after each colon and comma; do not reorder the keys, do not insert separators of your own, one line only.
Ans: {"value": 16124.6, "unit": "kWh"}
